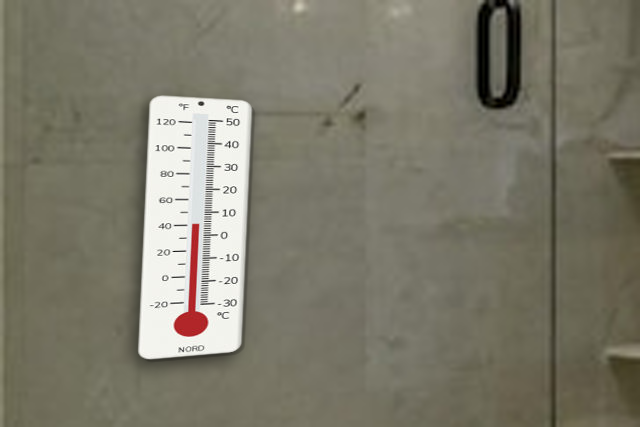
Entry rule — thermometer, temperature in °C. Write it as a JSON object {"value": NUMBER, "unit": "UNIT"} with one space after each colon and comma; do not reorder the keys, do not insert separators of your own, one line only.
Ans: {"value": 5, "unit": "°C"}
